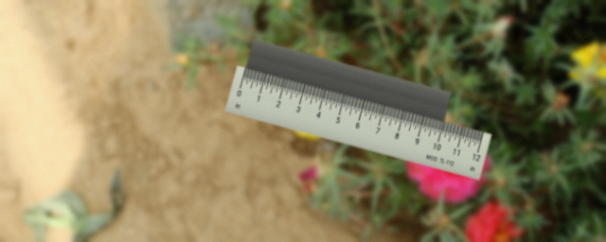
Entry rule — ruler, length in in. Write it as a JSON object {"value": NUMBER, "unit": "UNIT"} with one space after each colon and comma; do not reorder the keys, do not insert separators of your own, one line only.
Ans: {"value": 10, "unit": "in"}
